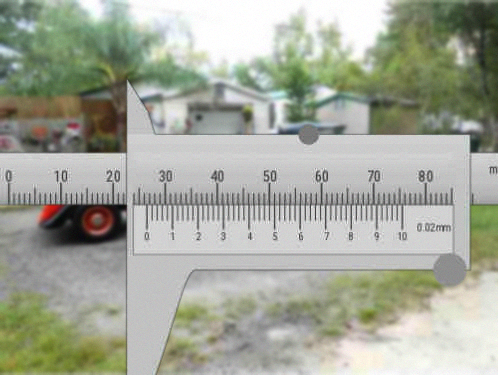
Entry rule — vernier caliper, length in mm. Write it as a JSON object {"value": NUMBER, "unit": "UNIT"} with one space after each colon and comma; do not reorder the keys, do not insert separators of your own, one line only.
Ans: {"value": 26.5, "unit": "mm"}
